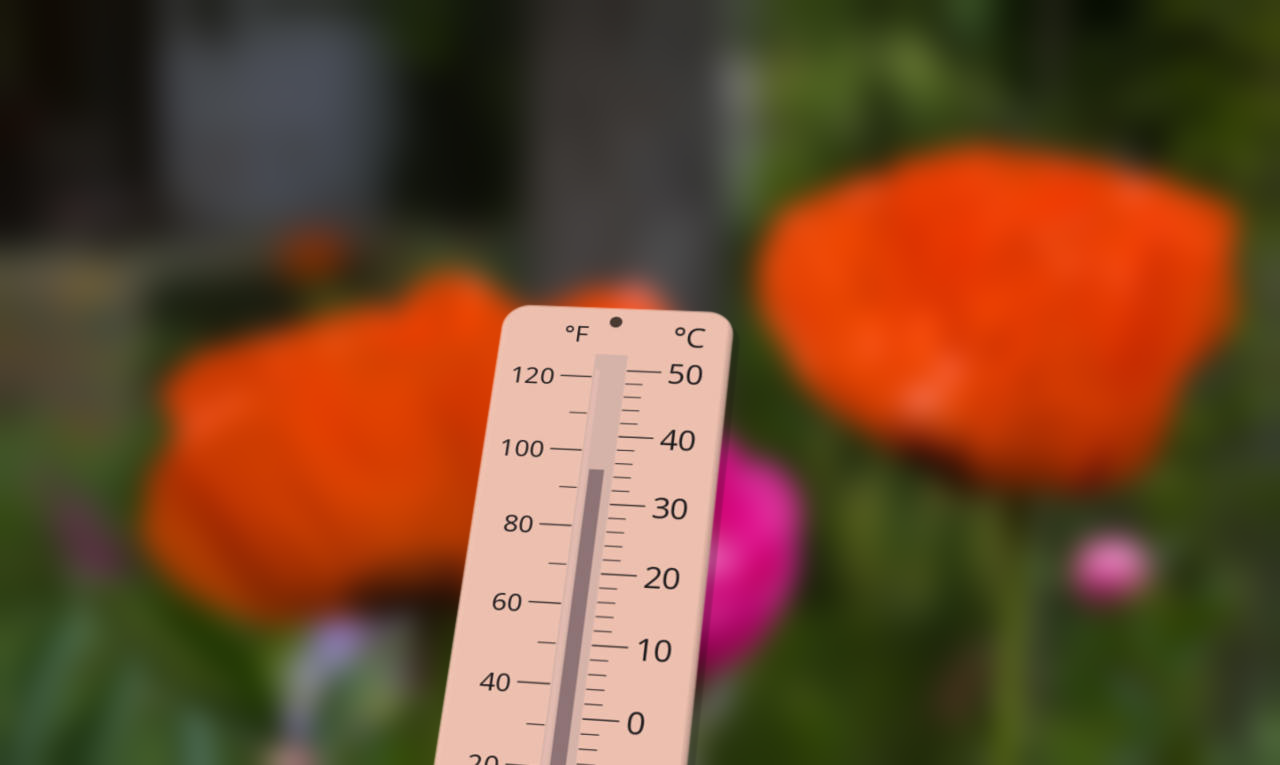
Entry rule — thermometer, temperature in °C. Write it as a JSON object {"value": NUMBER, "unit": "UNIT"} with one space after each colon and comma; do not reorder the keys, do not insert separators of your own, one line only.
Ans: {"value": 35, "unit": "°C"}
